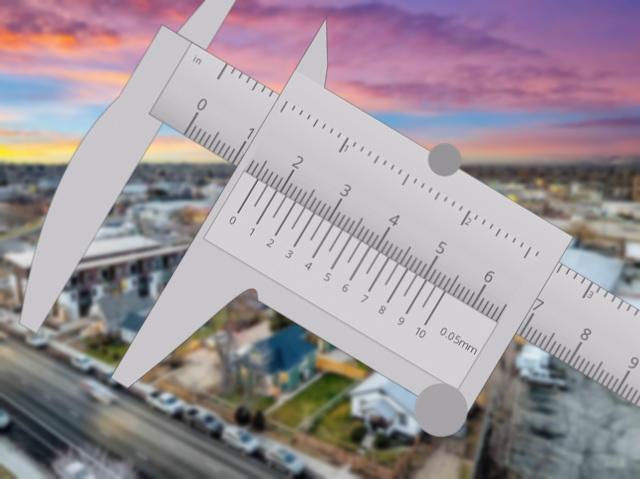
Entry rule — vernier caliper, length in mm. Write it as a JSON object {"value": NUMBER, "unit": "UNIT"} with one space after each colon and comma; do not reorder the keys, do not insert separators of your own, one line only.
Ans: {"value": 15.4, "unit": "mm"}
